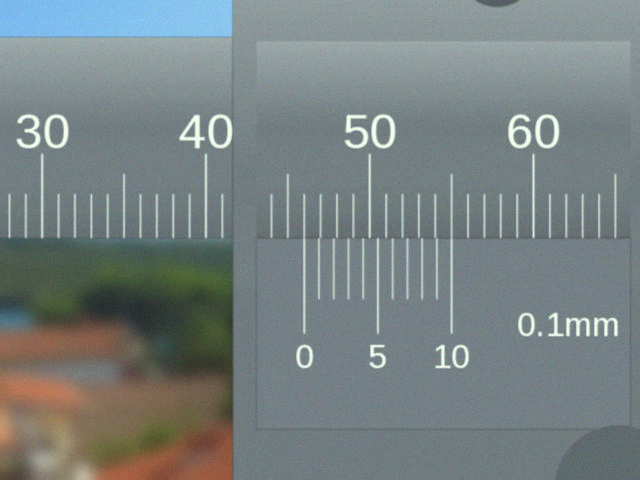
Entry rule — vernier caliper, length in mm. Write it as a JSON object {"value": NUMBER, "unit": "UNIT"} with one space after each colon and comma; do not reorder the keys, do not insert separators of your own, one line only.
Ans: {"value": 46.0, "unit": "mm"}
